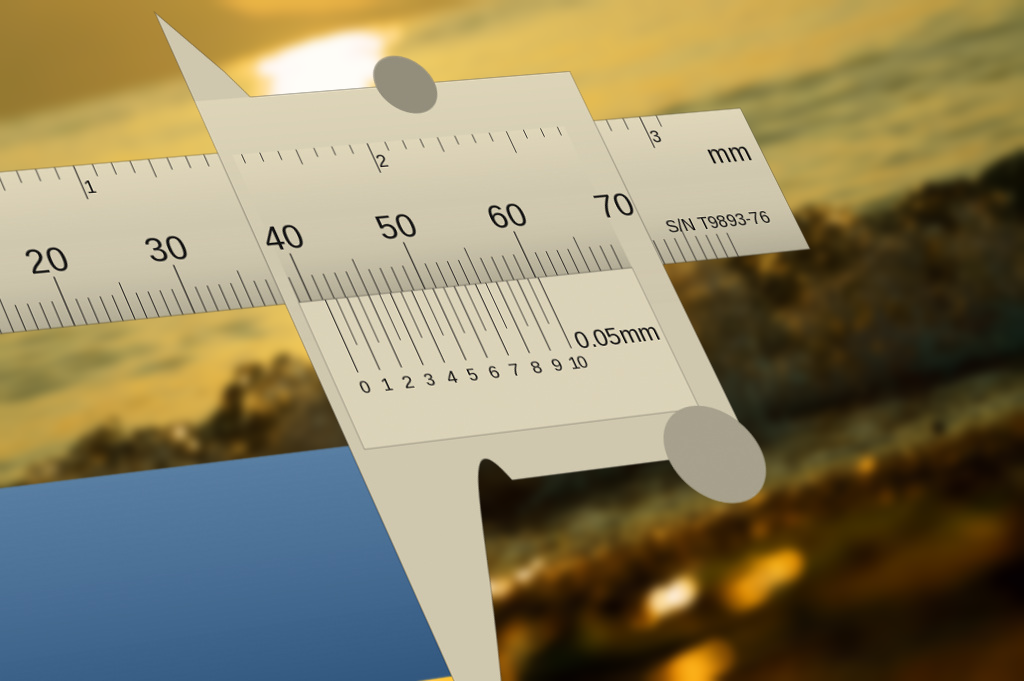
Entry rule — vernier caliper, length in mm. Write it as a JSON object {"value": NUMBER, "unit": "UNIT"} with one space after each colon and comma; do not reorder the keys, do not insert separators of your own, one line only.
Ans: {"value": 41.2, "unit": "mm"}
